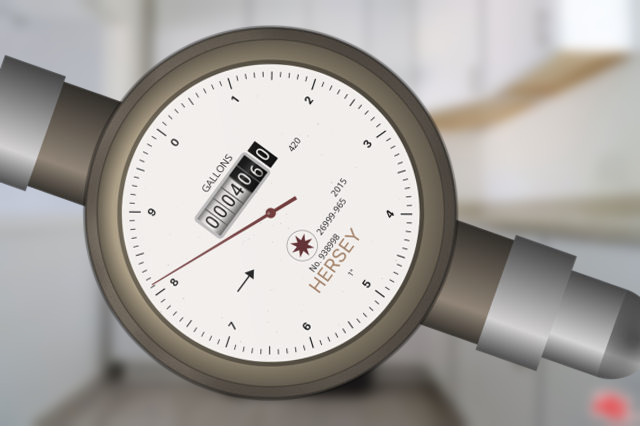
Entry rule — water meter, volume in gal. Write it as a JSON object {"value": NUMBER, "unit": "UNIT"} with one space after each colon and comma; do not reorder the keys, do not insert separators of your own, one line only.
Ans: {"value": 4058.1, "unit": "gal"}
